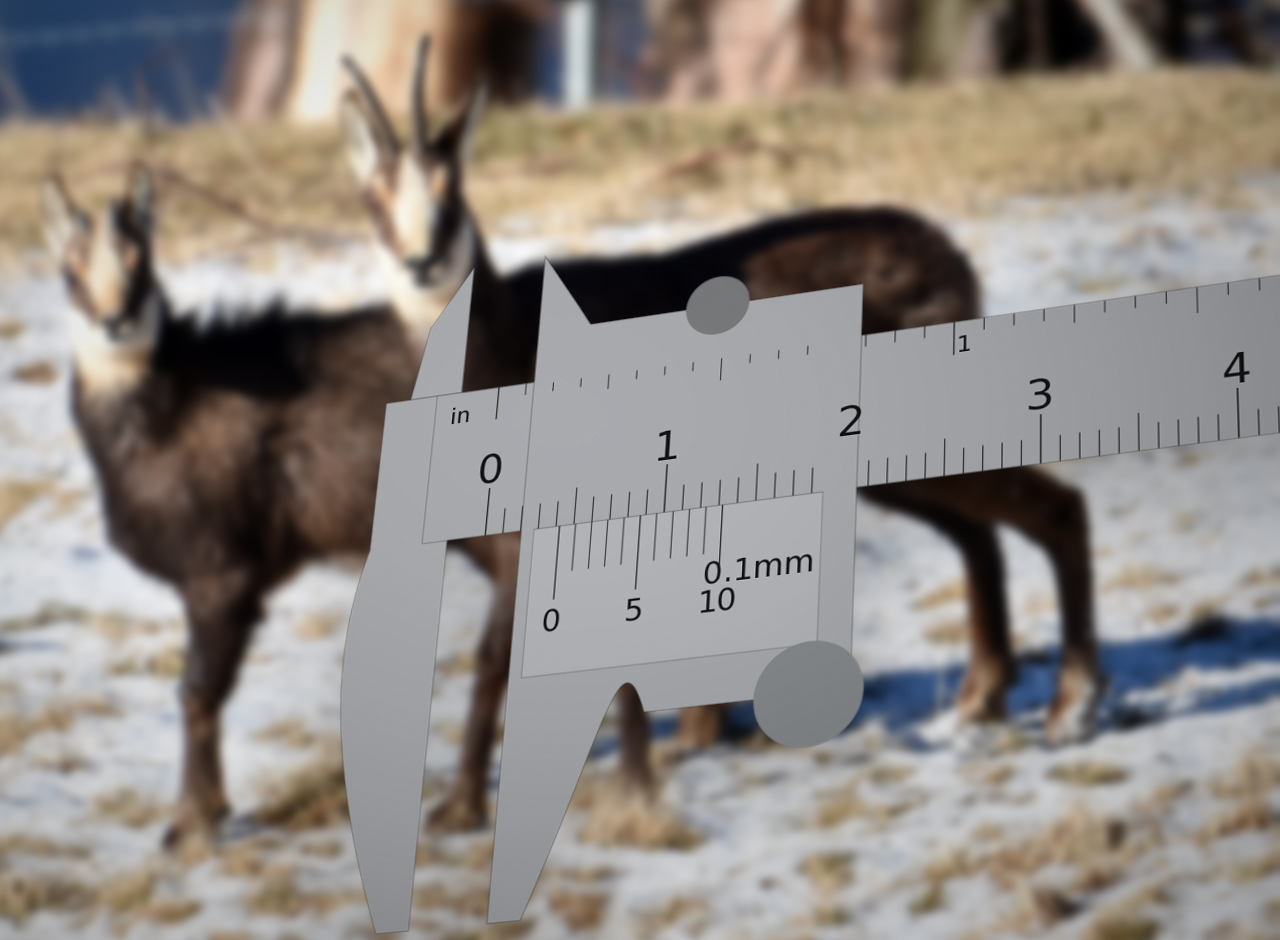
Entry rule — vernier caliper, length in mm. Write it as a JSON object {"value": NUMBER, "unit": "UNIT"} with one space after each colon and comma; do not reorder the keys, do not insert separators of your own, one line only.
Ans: {"value": 4.2, "unit": "mm"}
